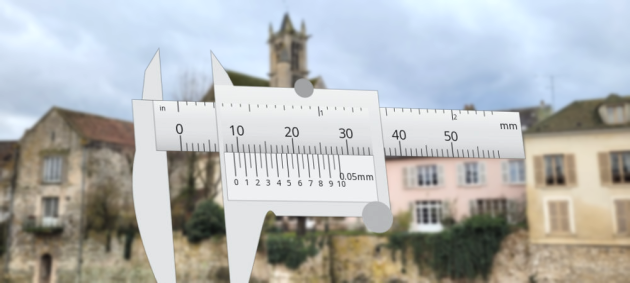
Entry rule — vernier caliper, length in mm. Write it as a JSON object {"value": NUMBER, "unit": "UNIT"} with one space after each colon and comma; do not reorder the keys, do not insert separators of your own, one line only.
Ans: {"value": 9.2, "unit": "mm"}
